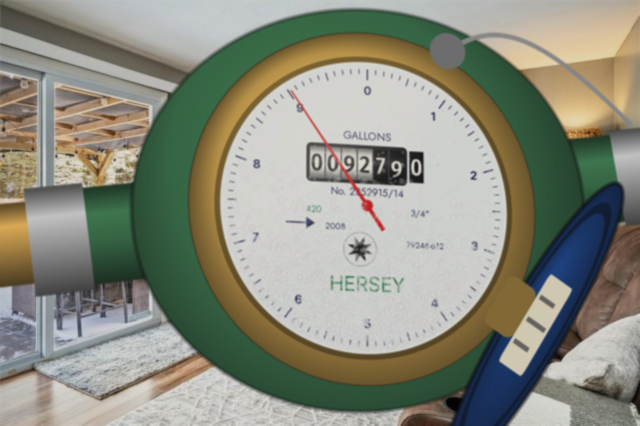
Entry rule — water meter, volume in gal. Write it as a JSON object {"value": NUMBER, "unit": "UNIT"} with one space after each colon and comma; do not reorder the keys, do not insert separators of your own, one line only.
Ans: {"value": 92789.0, "unit": "gal"}
